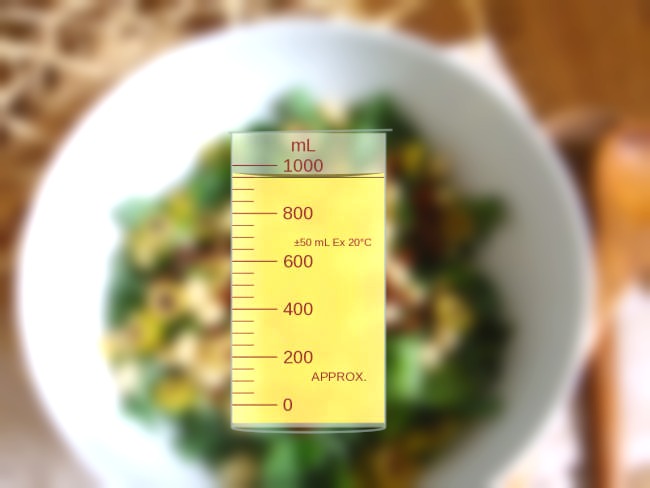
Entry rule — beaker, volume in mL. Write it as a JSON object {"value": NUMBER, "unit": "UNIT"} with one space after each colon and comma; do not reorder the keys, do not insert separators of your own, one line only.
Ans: {"value": 950, "unit": "mL"}
